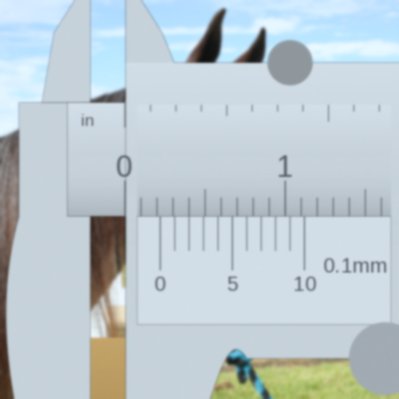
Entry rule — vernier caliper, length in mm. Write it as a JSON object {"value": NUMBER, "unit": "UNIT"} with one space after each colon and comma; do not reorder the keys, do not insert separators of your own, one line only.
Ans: {"value": 2.2, "unit": "mm"}
